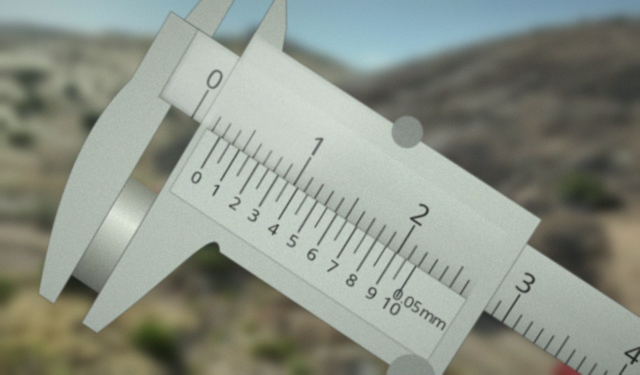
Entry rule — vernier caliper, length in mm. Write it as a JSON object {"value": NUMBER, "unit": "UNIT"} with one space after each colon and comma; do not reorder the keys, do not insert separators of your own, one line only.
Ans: {"value": 2.8, "unit": "mm"}
